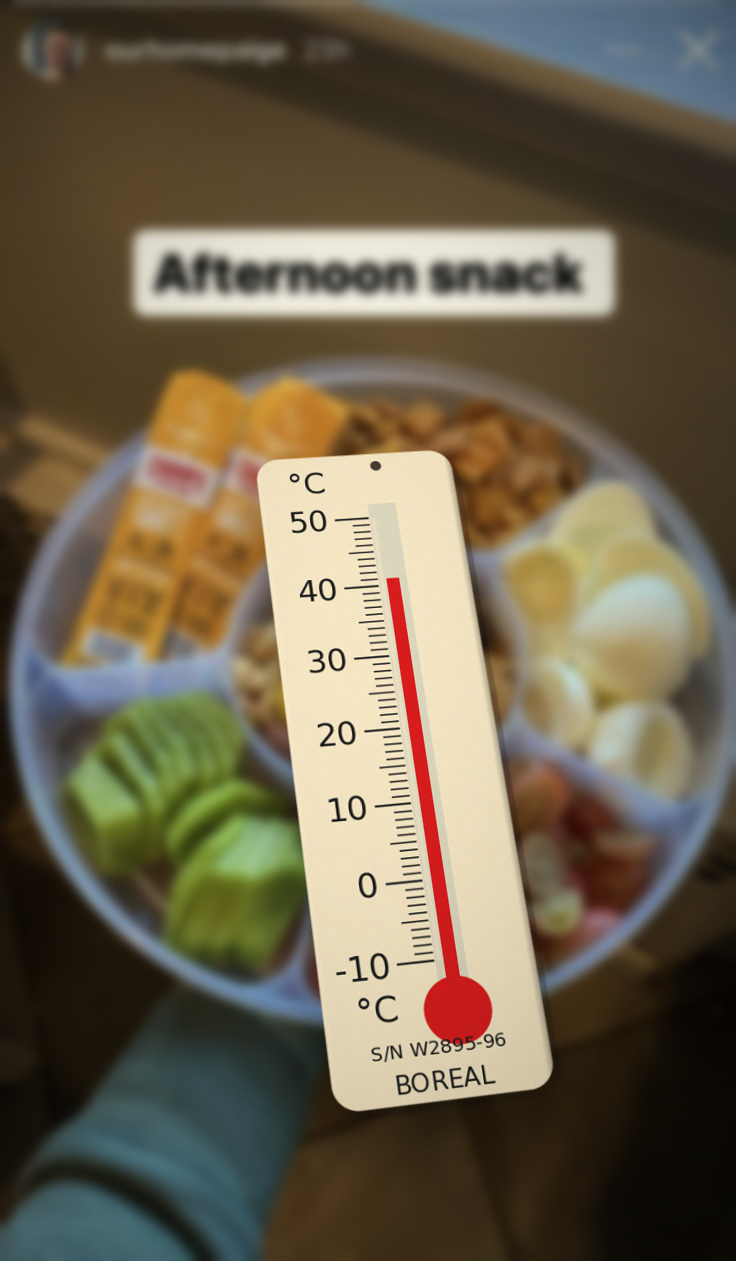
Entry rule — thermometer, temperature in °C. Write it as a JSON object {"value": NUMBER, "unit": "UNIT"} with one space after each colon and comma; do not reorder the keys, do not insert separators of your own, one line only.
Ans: {"value": 41, "unit": "°C"}
